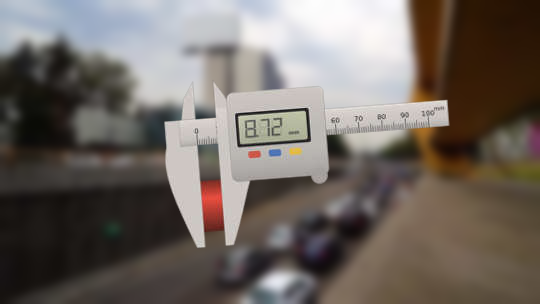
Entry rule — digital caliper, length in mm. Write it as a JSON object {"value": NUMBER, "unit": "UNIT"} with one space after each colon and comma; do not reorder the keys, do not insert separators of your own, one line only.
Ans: {"value": 8.72, "unit": "mm"}
